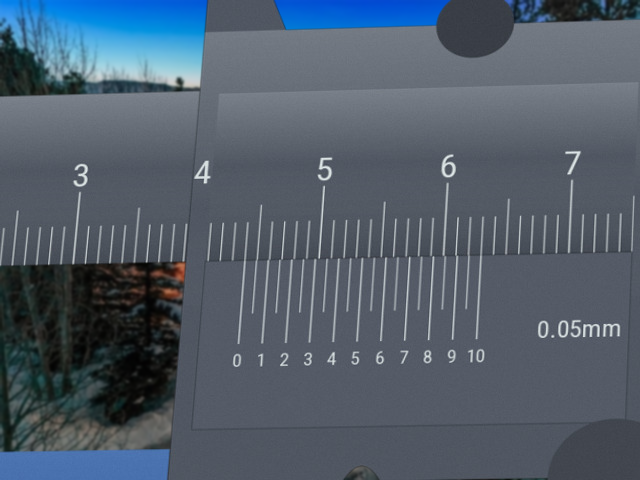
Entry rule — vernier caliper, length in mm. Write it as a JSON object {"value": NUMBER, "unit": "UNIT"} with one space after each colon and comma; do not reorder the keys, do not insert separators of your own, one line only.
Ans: {"value": 44.0, "unit": "mm"}
